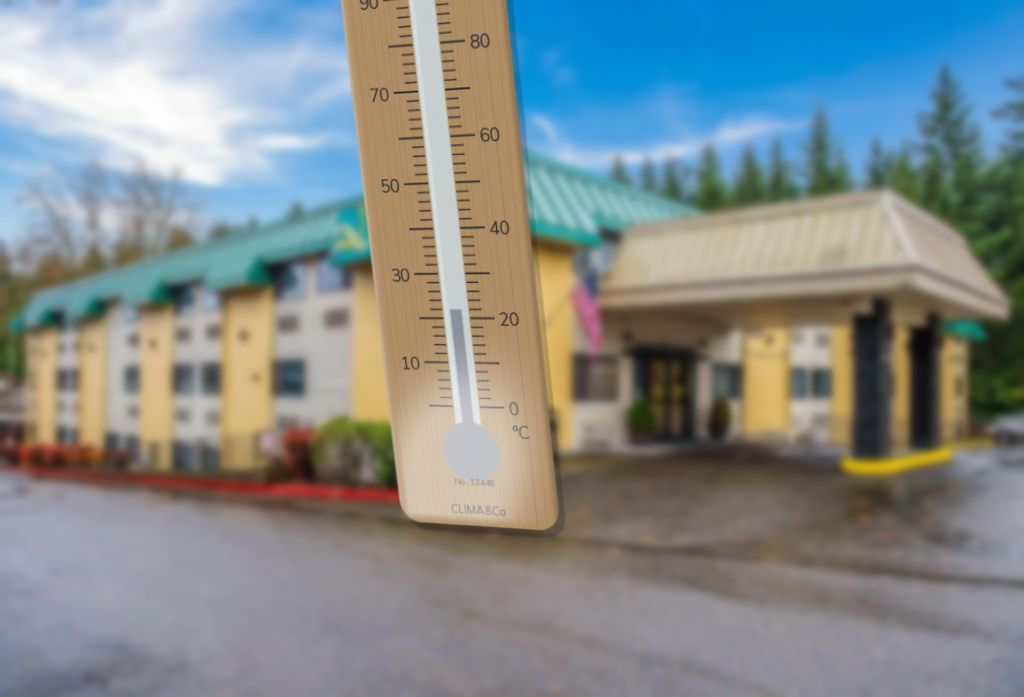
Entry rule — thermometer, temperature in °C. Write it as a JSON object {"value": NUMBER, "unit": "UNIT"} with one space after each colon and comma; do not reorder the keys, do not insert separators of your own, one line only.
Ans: {"value": 22, "unit": "°C"}
